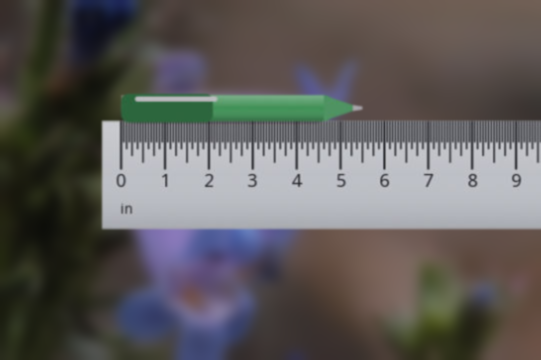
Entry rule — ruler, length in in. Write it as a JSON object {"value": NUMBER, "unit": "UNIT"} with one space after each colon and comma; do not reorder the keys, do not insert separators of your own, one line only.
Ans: {"value": 5.5, "unit": "in"}
